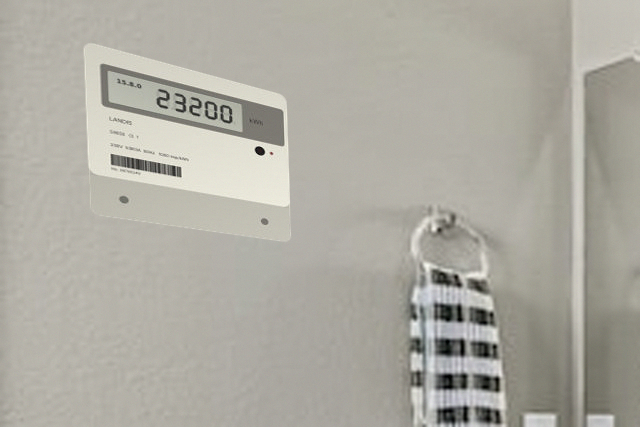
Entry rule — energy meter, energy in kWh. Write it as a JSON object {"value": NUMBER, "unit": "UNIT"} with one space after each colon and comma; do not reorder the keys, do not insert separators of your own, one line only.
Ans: {"value": 23200, "unit": "kWh"}
